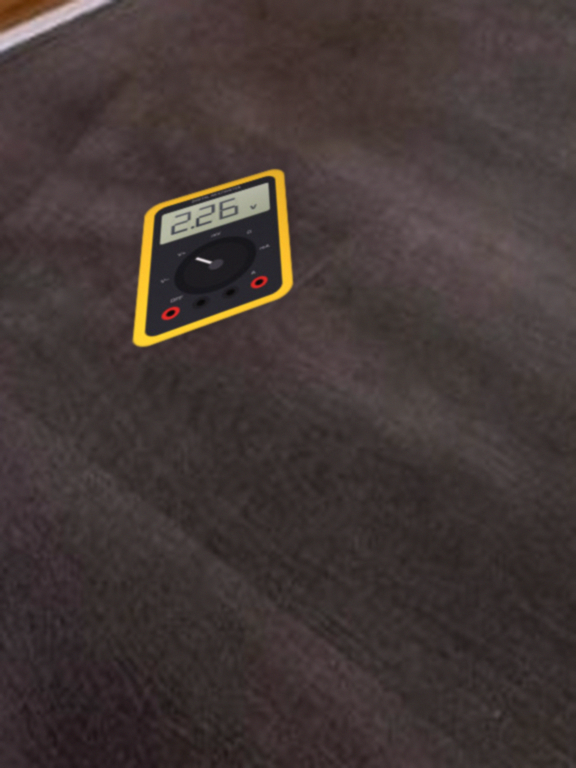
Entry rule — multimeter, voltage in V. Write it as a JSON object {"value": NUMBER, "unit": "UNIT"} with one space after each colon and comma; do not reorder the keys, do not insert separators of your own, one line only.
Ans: {"value": 2.26, "unit": "V"}
